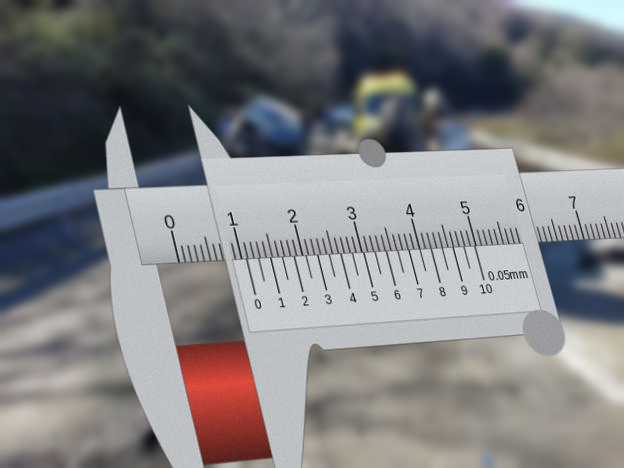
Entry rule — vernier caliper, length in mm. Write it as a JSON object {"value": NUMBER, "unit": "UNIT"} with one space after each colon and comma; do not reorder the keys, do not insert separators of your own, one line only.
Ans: {"value": 10.8, "unit": "mm"}
